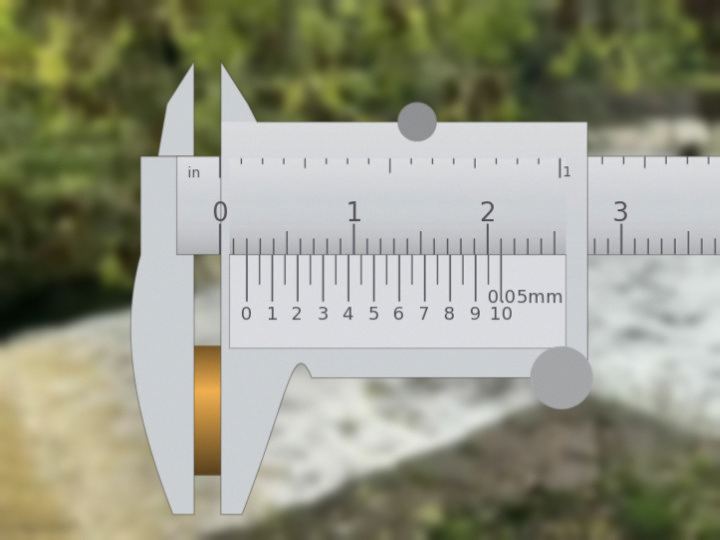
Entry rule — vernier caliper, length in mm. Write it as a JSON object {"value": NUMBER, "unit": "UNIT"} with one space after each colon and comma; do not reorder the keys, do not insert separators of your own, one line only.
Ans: {"value": 2.0, "unit": "mm"}
